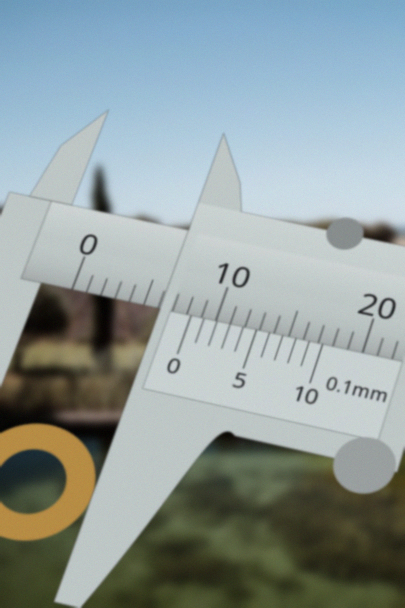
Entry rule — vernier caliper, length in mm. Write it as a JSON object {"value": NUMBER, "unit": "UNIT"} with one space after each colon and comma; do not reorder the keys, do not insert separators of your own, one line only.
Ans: {"value": 8.3, "unit": "mm"}
